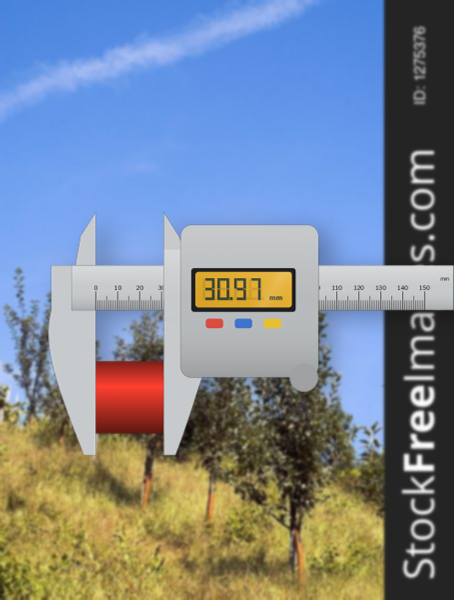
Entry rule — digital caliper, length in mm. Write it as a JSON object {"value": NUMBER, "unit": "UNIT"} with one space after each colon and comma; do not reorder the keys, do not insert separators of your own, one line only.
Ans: {"value": 30.97, "unit": "mm"}
